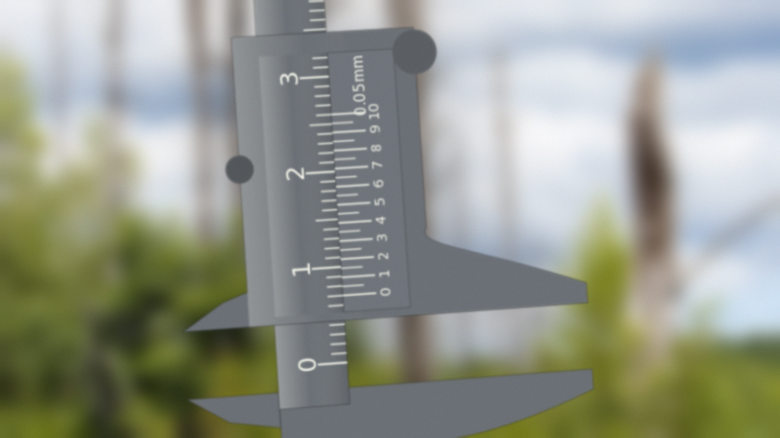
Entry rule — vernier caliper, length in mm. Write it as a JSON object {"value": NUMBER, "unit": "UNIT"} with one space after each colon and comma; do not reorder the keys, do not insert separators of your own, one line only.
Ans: {"value": 7.0, "unit": "mm"}
